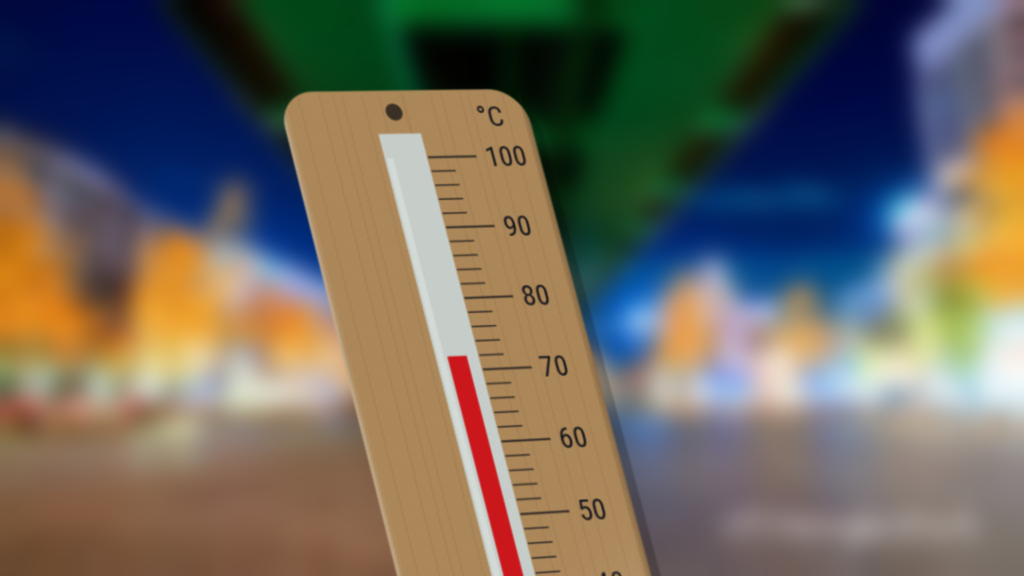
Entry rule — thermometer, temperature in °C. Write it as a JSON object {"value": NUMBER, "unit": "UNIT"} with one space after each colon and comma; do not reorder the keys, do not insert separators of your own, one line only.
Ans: {"value": 72, "unit": "°C"}
